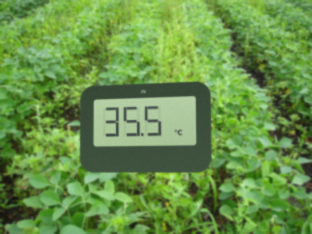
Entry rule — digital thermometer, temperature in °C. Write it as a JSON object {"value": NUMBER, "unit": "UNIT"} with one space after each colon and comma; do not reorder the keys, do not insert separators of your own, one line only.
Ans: {"value": 35.5, "unit": "°C"}
